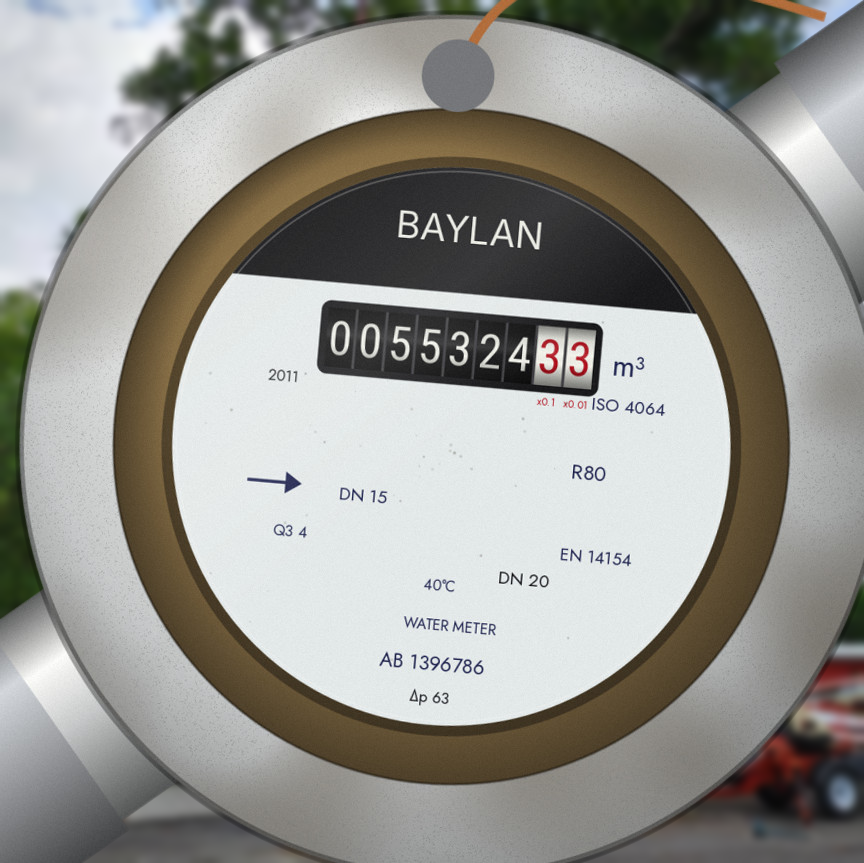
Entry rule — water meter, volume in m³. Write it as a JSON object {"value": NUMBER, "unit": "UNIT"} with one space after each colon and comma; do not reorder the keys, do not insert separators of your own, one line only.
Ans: {"value": 55324.33, "unit": "m³"}
